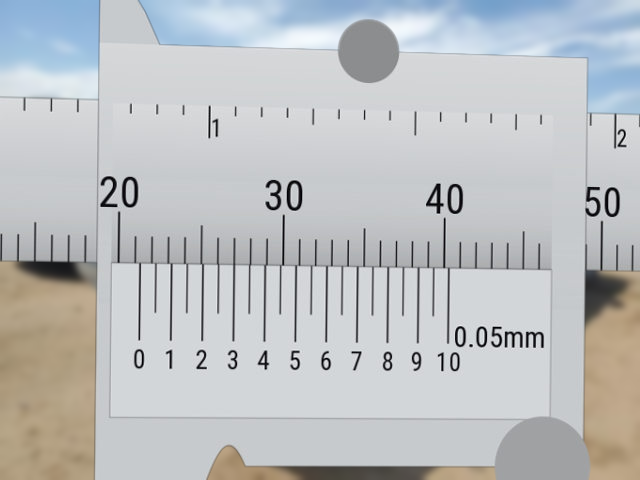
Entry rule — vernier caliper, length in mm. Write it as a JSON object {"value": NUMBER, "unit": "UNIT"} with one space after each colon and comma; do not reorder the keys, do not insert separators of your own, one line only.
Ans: {"value": 21.3, "unit": "mm"}
